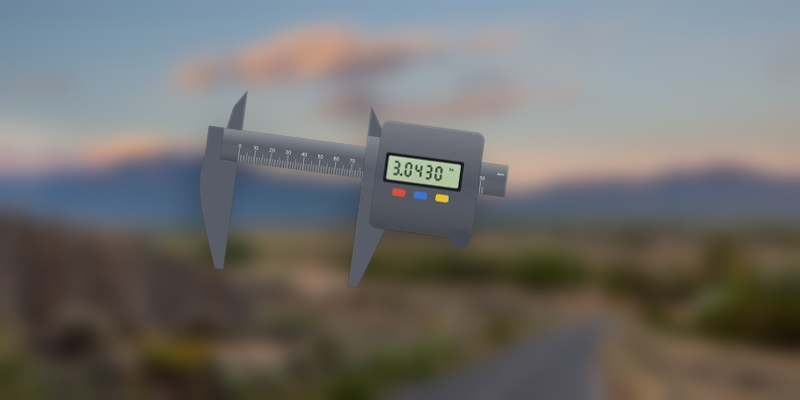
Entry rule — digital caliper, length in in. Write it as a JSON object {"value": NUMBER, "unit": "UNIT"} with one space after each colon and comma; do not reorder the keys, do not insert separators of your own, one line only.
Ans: {"value": 3.0430, "unit": "in"}
